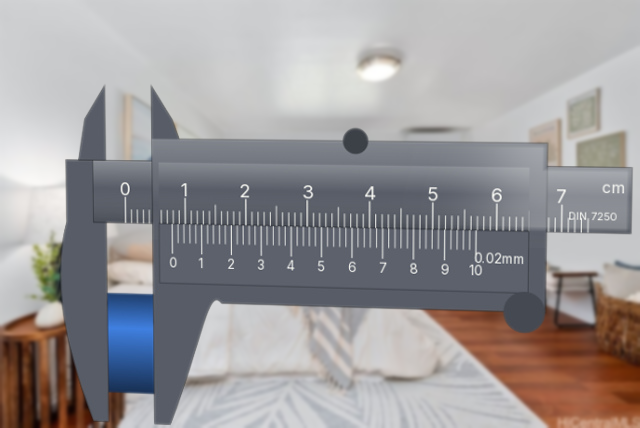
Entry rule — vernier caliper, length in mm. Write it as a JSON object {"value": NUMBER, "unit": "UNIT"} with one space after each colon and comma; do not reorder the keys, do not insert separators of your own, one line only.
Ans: {"value": 7.8, "unit": "mm"}
